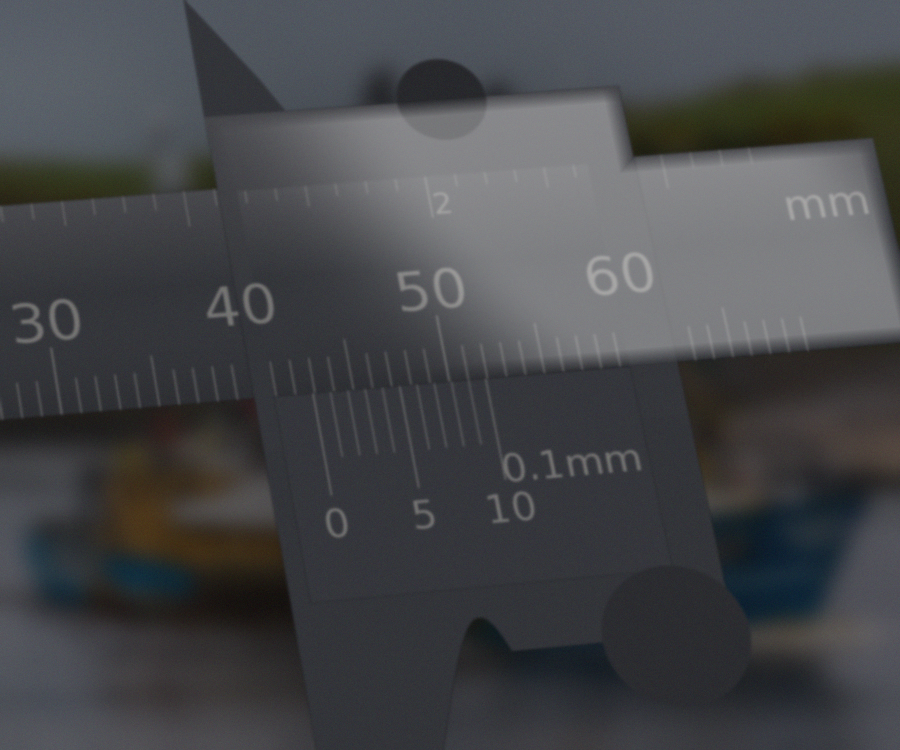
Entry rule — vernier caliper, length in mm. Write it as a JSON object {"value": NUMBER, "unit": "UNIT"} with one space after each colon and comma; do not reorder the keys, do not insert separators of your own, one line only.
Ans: {"value": 42.9, "unit": "mm"}
